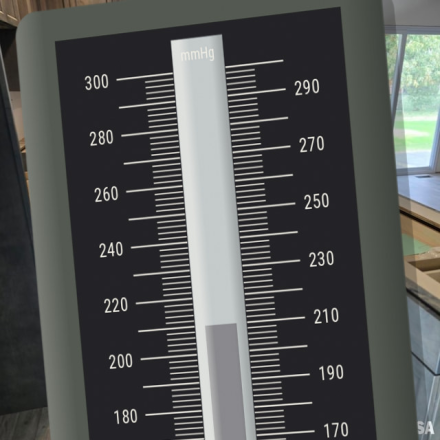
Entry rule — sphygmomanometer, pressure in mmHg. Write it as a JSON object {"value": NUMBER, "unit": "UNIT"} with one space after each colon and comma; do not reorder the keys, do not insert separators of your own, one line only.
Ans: {"value": 210, "unit": "mmHg"}
